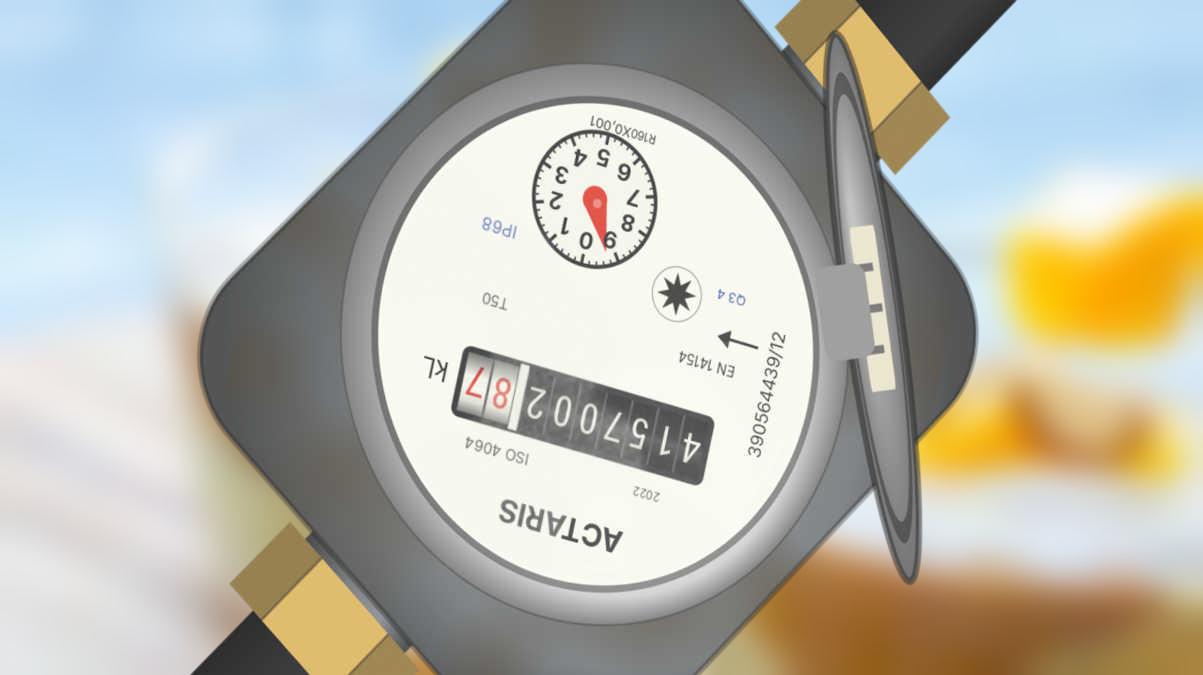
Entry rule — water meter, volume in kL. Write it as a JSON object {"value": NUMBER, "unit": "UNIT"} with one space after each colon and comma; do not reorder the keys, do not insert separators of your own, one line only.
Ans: {"value": 4157002.869, "unit": "kL"}
